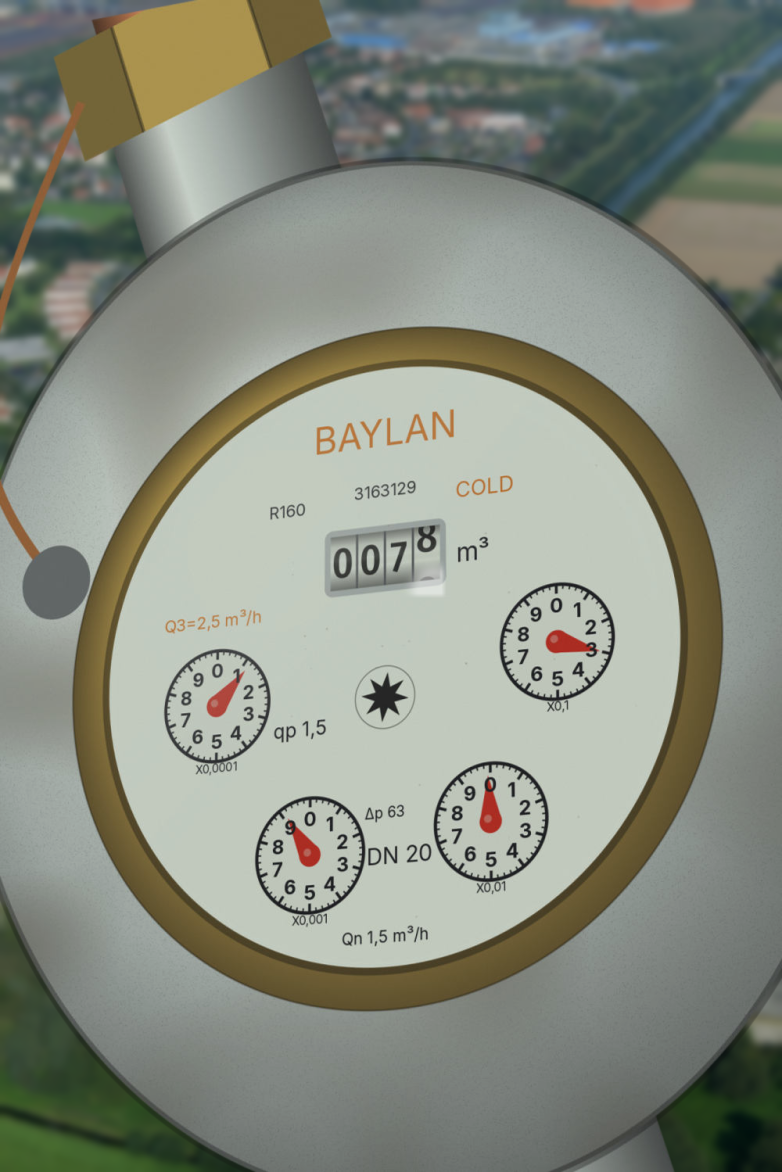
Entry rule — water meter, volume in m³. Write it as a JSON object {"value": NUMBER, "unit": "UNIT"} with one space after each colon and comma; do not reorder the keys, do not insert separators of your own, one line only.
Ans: {"value": 78.2991, "unit": "m³"}
